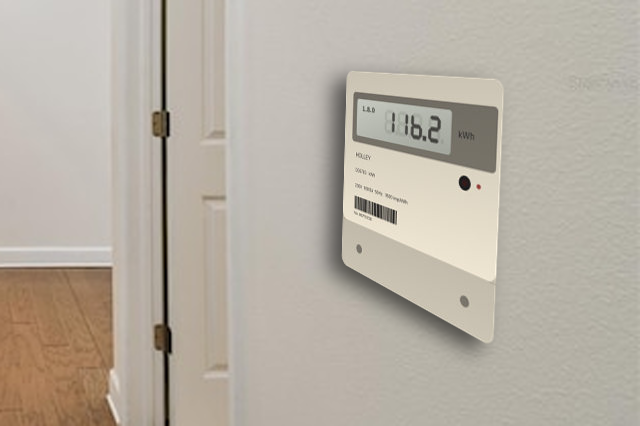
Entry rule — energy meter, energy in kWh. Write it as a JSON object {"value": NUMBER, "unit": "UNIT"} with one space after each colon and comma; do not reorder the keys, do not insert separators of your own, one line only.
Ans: {"value": 116.2, "unit": "kWh"}
